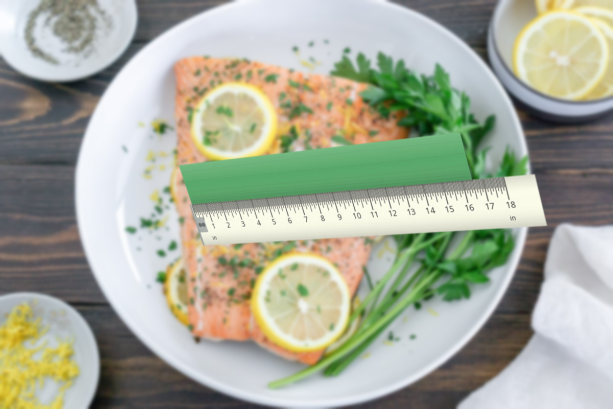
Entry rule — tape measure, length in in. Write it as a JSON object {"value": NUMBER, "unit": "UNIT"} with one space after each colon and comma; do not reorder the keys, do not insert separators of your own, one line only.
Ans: {"value": 16.5, "unit": "in"}
